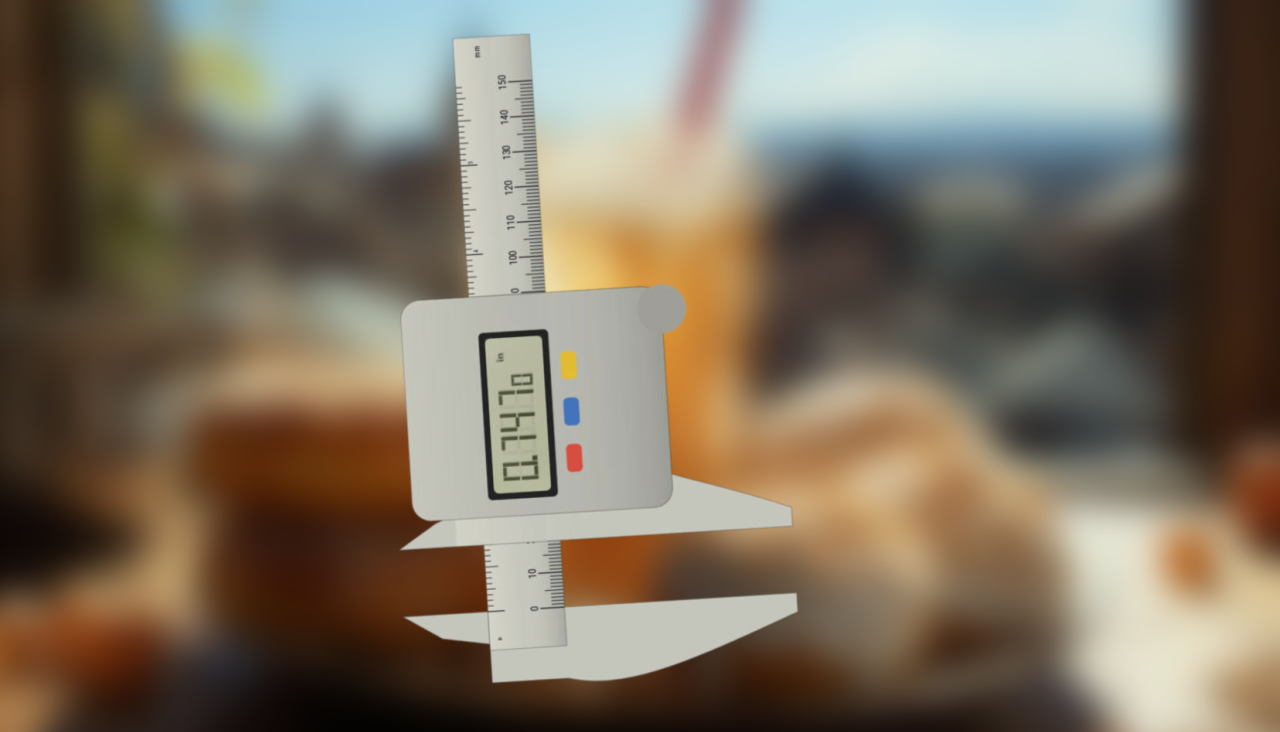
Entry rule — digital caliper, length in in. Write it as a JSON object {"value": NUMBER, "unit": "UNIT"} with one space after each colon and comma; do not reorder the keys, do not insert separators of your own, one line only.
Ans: {"value": 0.7470, "unit": "in"}
